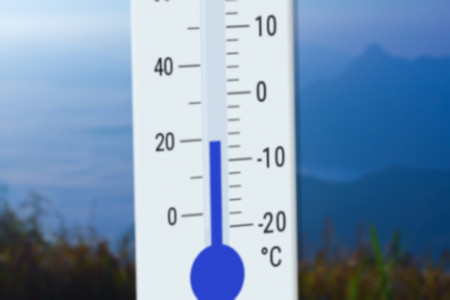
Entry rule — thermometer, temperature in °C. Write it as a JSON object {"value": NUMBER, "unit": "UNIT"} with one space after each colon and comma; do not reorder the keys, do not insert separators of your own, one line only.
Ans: {"value": -7, "unit": "°C"}
